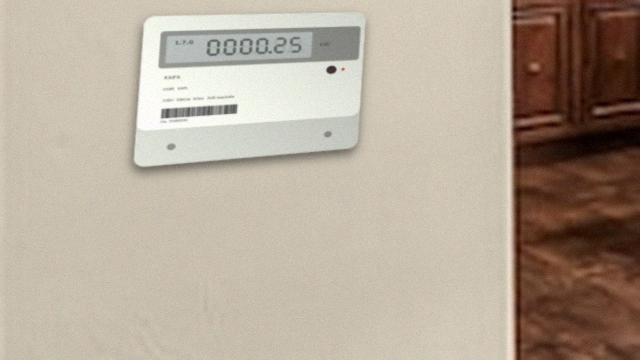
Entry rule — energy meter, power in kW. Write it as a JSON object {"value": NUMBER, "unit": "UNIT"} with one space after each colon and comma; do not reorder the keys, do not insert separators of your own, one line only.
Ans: {"value": 0.25, "unit": "kW"}
